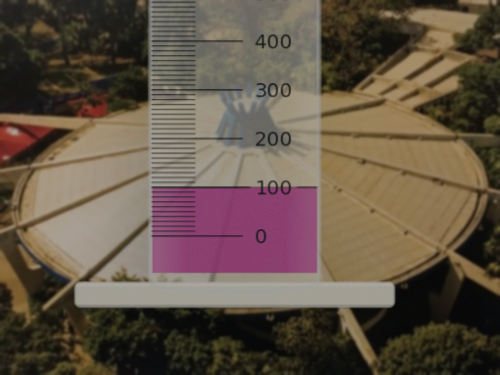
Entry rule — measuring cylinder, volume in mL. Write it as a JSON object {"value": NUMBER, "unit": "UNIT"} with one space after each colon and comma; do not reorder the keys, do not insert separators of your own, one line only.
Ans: {"value": 100, "unit": "mL"}
